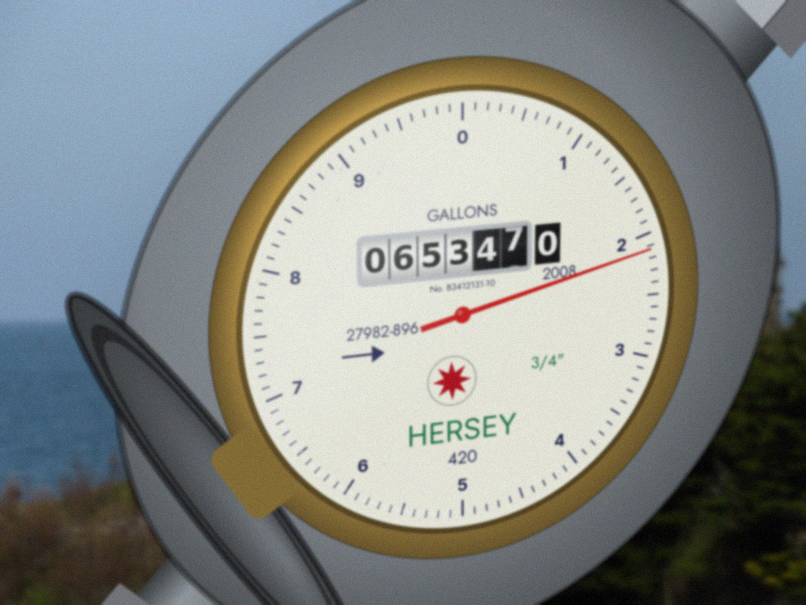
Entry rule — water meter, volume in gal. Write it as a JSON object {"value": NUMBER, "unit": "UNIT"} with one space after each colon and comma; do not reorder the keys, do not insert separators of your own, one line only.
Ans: {"value": 653472.1, "unit": "gal"}
